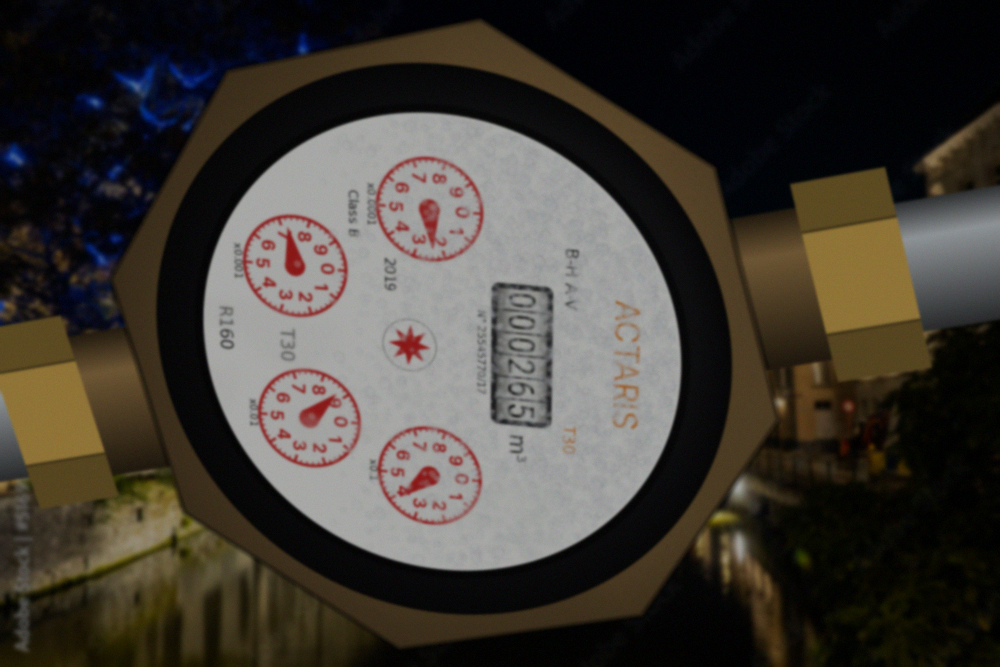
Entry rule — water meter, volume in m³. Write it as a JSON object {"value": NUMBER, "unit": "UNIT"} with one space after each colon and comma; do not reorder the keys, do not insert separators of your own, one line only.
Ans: {"value": 265.3872, "unit": "m³"}
